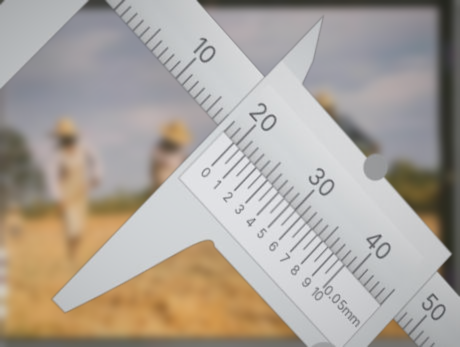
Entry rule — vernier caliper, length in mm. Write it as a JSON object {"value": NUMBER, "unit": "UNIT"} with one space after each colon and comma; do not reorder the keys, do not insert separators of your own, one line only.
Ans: {"value": 19.6, "unit": "mm"}
